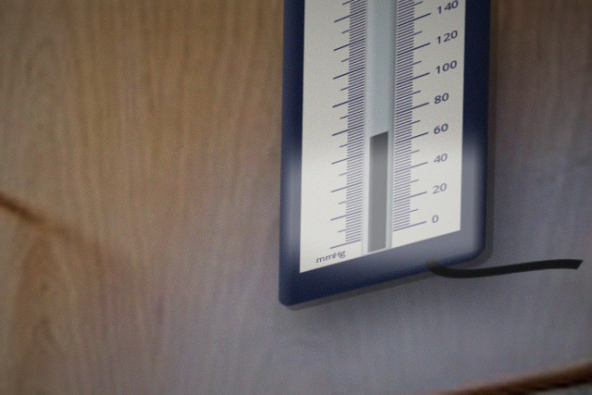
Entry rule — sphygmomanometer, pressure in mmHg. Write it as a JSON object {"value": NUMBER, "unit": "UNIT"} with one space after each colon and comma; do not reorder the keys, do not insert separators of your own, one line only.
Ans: {"value": 70, "unit": "mmHg"}
